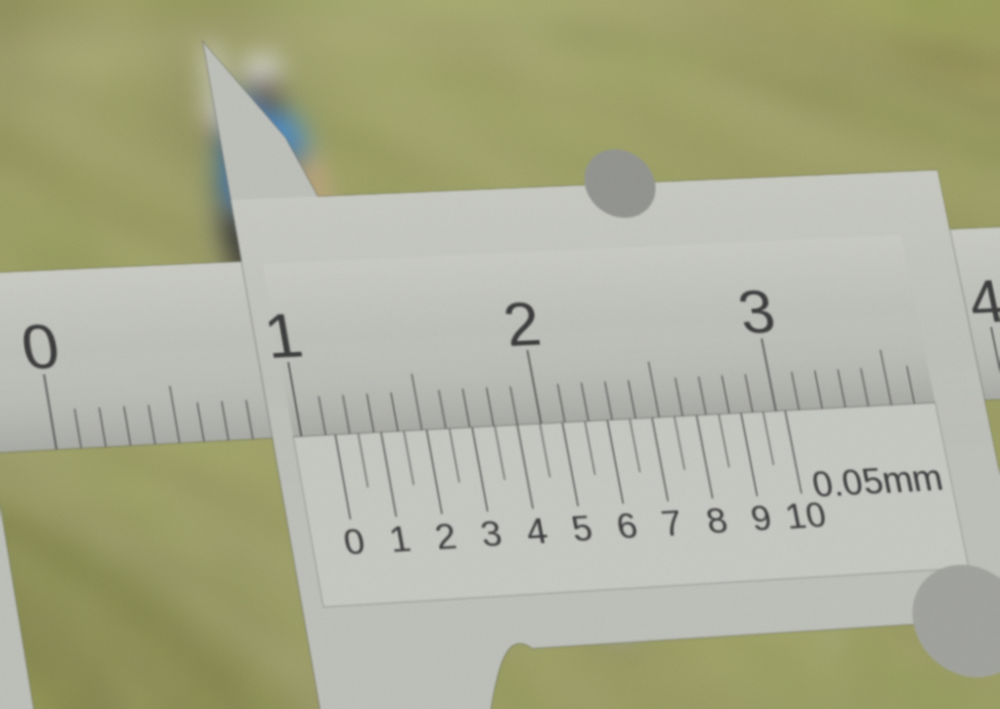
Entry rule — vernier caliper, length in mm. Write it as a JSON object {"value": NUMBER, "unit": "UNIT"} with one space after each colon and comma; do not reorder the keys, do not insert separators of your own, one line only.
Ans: {"value": 11.4, "unit": "mm"}
